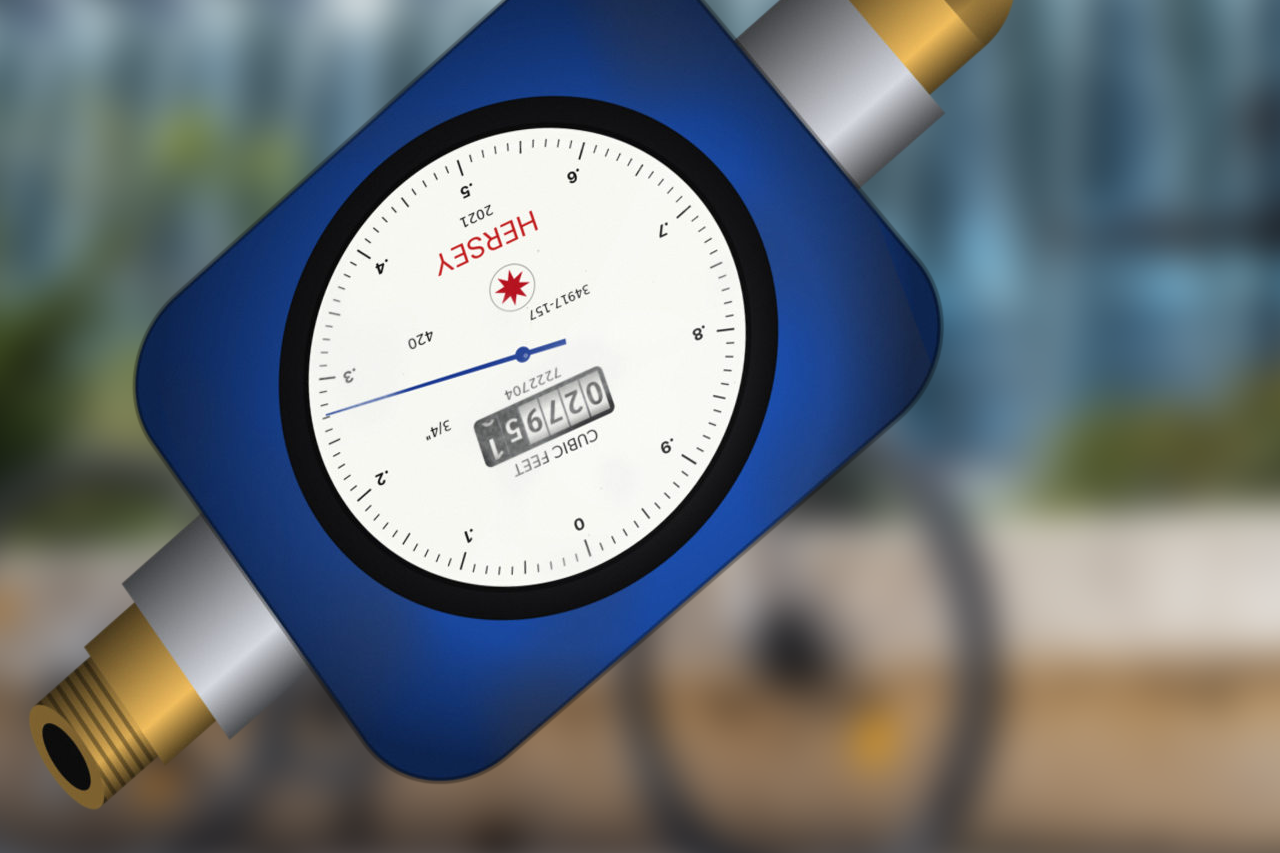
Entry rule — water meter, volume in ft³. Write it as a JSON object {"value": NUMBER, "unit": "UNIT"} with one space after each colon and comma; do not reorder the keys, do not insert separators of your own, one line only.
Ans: {"value": 27951.27, "unit": "ft³"}
